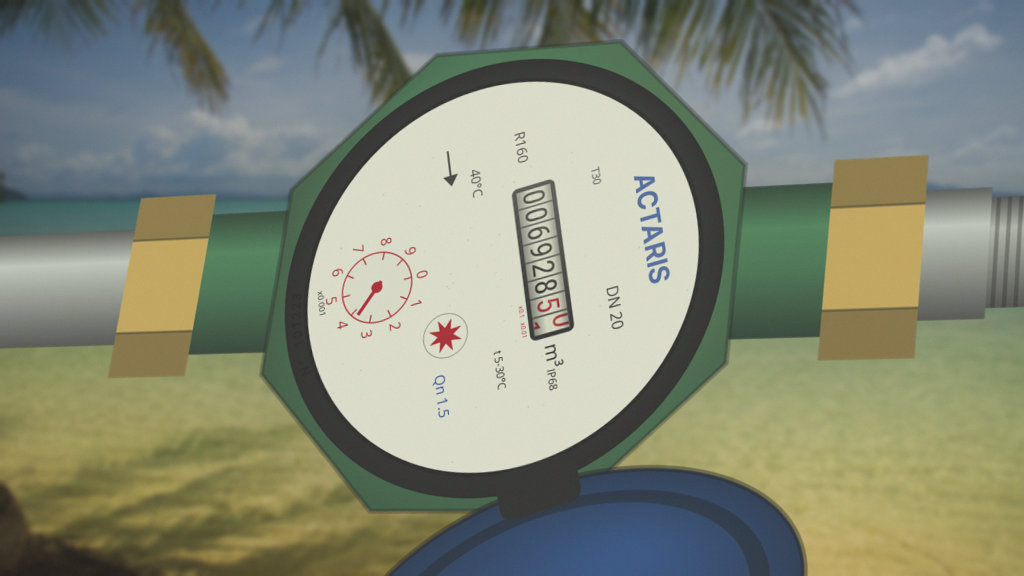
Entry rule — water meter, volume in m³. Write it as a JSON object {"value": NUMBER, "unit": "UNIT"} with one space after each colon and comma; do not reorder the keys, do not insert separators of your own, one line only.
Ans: {"value": 6928.503, "unit": "m³"}
